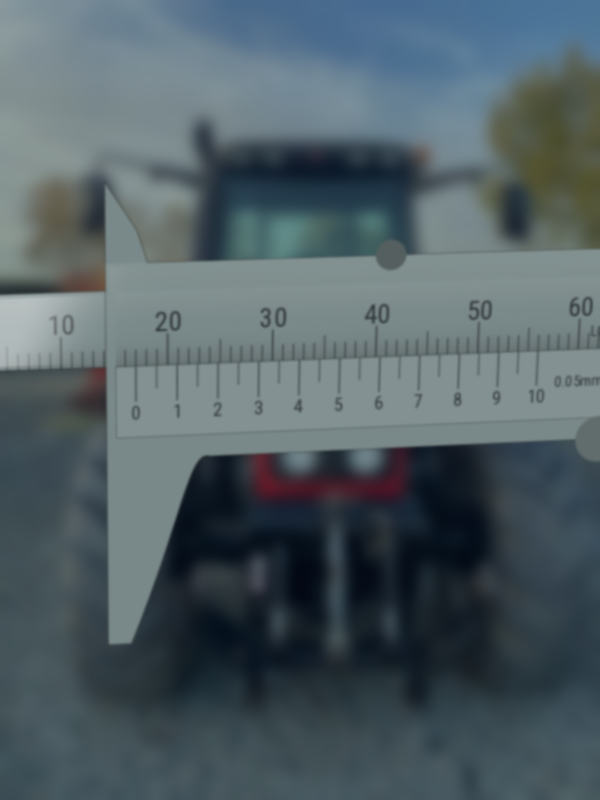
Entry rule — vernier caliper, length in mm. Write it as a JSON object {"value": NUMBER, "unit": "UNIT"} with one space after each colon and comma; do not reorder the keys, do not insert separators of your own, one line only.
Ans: {"value": 17.0, "unit": "mm"}
